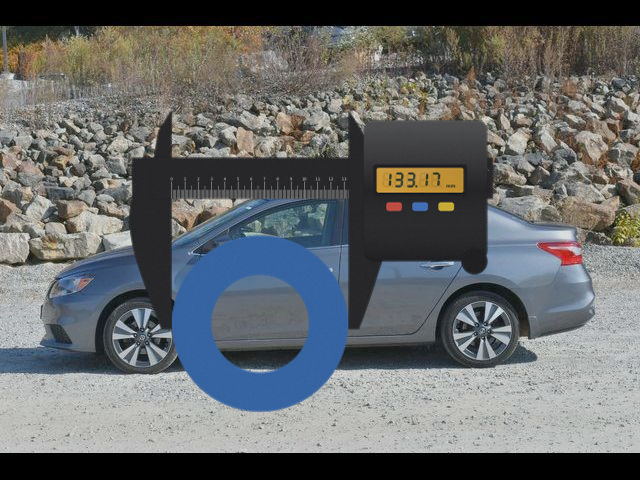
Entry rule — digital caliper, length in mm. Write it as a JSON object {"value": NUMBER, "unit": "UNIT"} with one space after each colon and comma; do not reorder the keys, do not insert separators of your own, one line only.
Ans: {"value": 133.17, "unit": "mm"}
